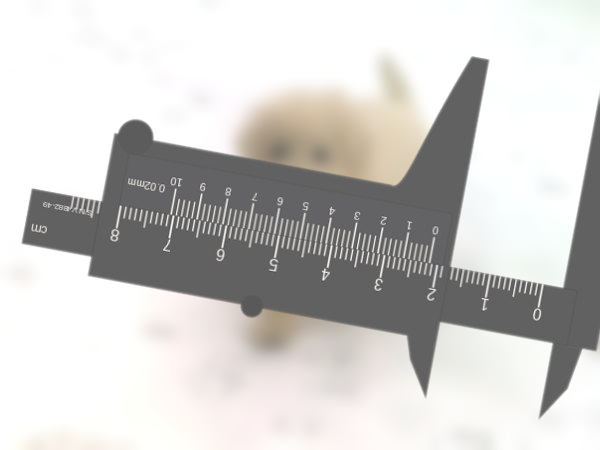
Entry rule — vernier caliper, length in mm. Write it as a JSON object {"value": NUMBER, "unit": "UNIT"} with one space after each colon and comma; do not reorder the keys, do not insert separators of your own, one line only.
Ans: {"value": 21.5, "unit": "mm"}
